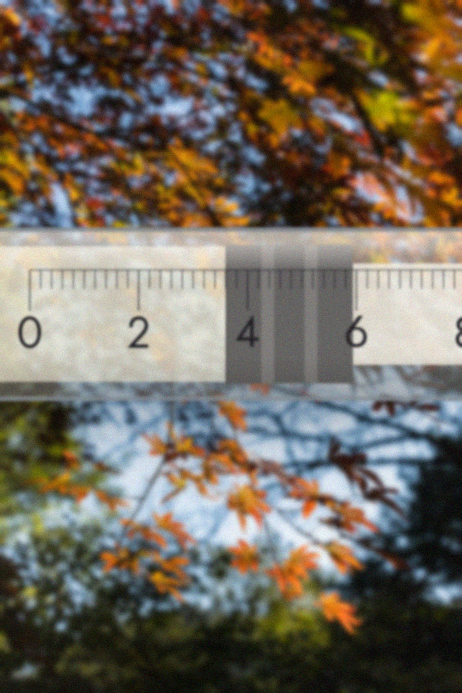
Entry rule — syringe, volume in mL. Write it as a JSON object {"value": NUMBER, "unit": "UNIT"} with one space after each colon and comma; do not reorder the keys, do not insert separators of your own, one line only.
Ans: {"value": 3.6, "unit": "mL"}
